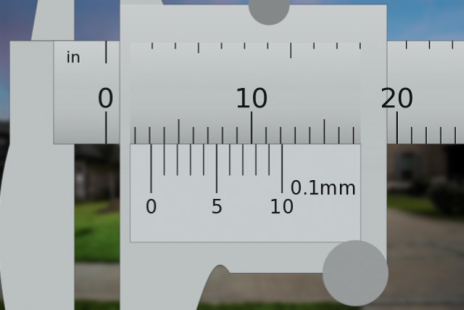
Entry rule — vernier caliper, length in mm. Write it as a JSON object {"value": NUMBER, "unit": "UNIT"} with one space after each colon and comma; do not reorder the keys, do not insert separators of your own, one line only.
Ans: {"value": 3.1, "unit": "mm"}
